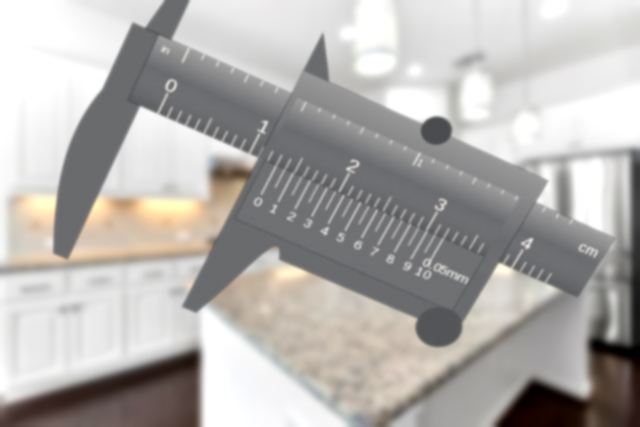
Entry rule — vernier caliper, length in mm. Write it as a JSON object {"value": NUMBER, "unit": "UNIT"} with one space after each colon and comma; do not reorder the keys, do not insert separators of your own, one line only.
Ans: {"value": 13.0, "unit": "mm"}
